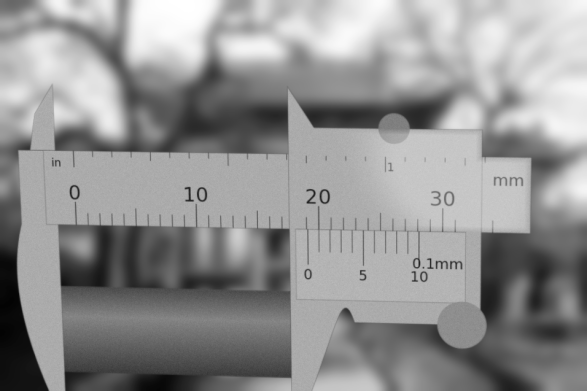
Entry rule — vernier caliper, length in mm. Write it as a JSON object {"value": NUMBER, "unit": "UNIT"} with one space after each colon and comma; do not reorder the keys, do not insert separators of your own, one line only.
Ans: {"value": 19.1, "unit": "mm"}
